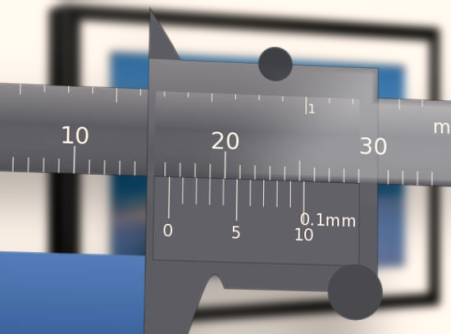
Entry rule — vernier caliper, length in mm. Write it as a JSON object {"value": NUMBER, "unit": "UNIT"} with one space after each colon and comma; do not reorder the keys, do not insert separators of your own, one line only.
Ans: {"value": 16.3, "unit": "mm"}
